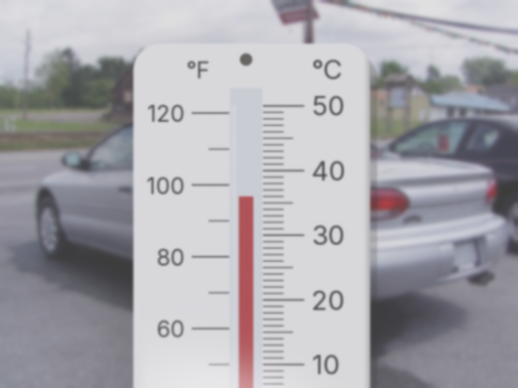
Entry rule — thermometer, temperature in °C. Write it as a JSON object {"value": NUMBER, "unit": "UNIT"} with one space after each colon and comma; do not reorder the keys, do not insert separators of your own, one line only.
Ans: {"value": 36, "unit": "°C"}
